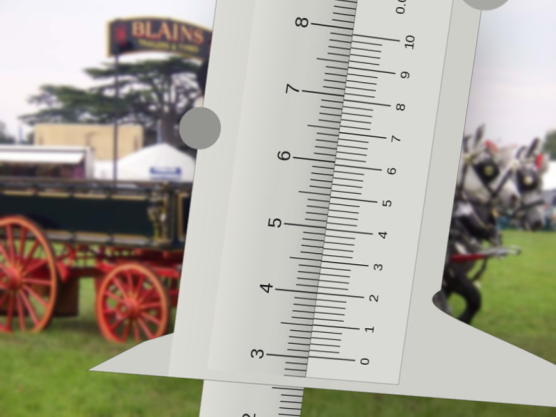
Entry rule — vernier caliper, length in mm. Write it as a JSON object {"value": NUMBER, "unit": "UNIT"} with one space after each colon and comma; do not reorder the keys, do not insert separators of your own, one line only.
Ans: {"value": 30.2, "unit": "mm"}
